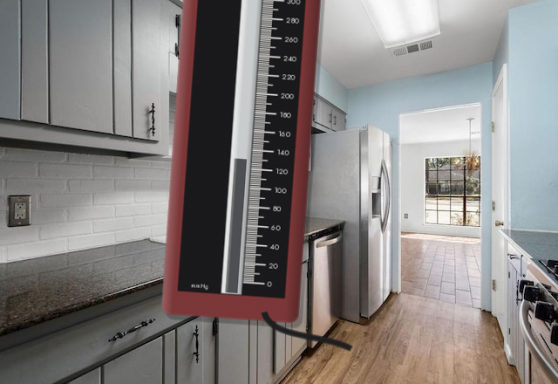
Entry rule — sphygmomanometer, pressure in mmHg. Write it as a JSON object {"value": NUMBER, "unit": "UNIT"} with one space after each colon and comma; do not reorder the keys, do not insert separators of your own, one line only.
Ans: {"value": 130, "unit": "mmHg"}
